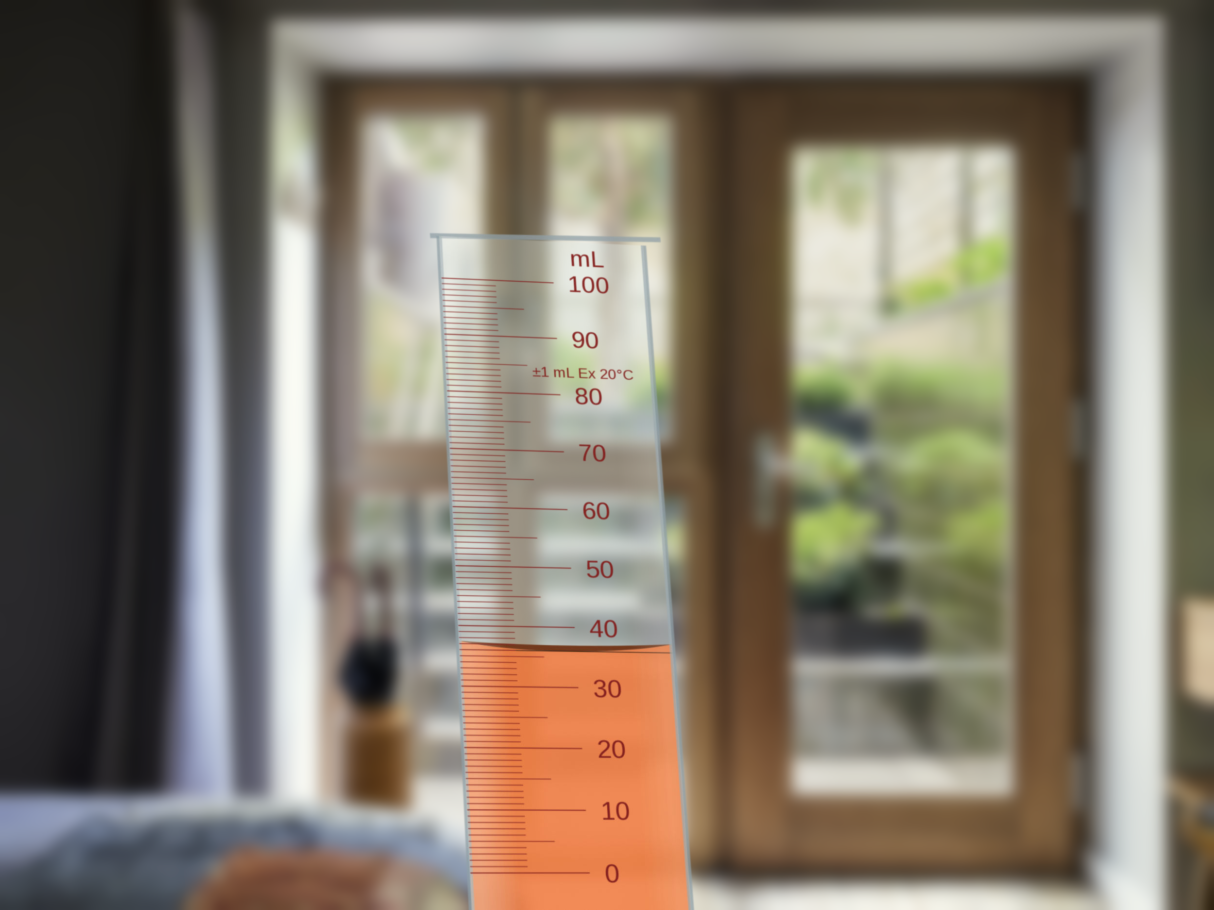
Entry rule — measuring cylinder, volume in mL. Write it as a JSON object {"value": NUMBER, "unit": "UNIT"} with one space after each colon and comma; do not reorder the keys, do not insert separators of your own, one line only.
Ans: {"value": 36, "unit": "mL"}
